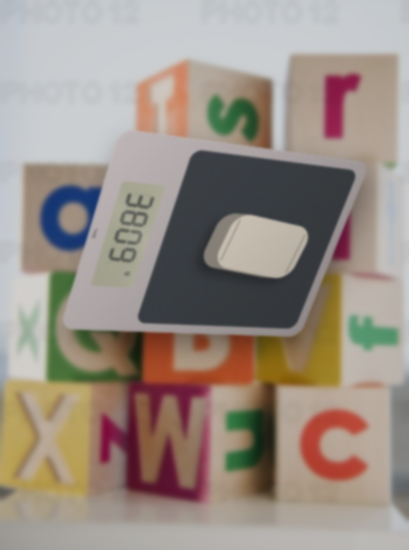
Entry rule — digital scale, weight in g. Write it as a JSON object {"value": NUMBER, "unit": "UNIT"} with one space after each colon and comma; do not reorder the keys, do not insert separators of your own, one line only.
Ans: {"value": 3809, "unit": "g"}
